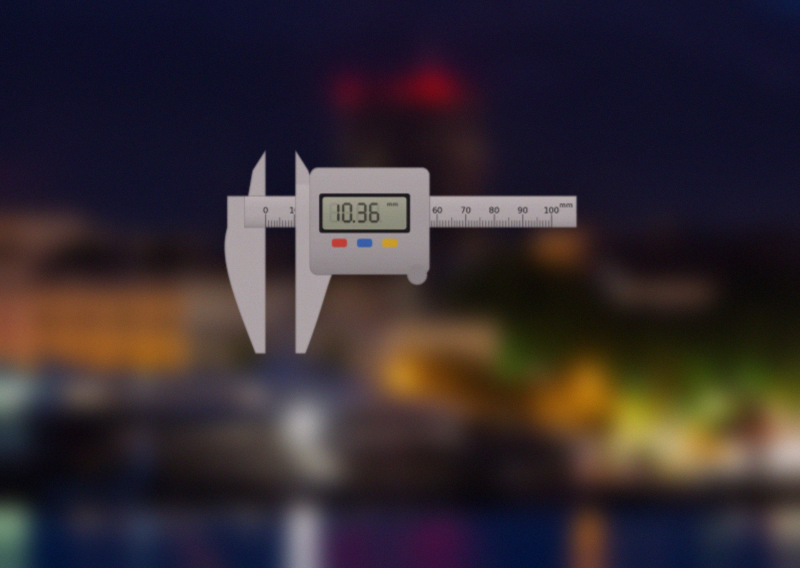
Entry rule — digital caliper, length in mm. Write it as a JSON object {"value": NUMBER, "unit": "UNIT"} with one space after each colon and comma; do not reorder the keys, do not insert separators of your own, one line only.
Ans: {"value": 10.36, "unit": "mm"}
